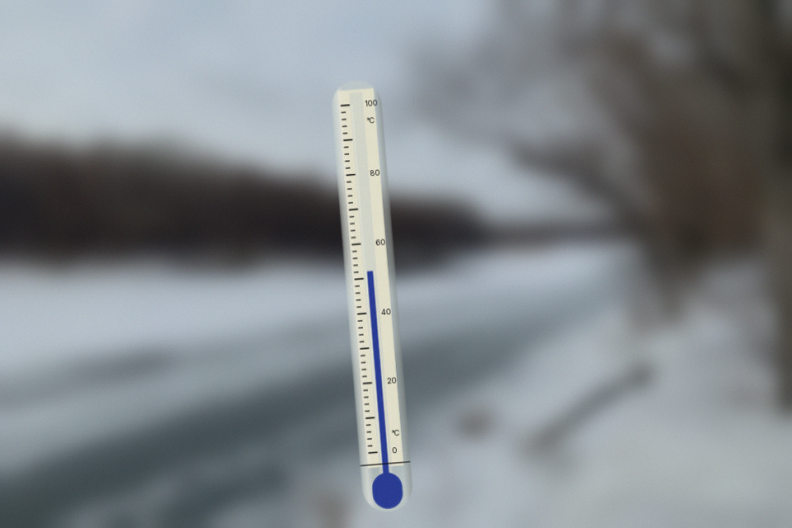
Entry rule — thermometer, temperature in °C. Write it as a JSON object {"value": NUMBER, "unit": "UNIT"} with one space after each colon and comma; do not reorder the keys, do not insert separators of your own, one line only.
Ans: {"value": 52, "unit": "°C"}
